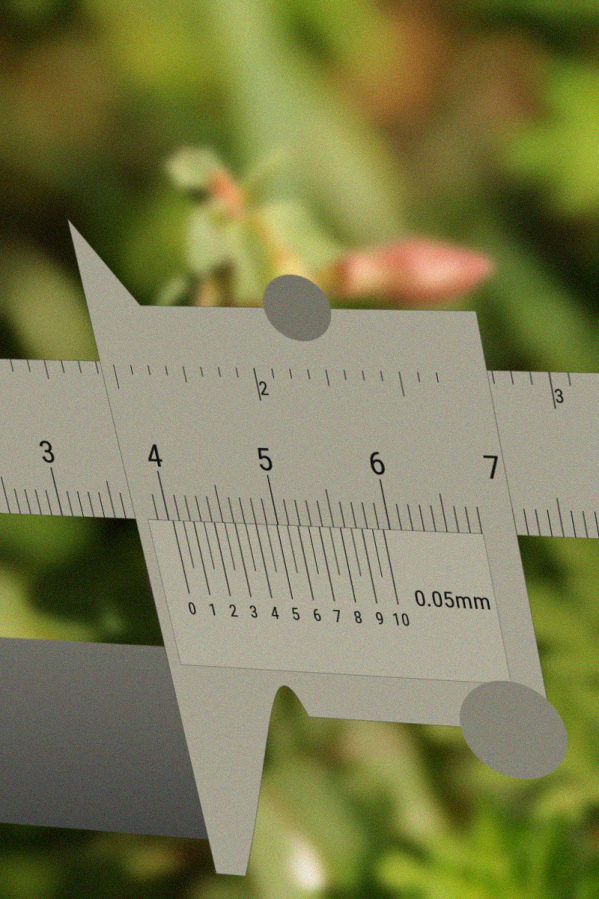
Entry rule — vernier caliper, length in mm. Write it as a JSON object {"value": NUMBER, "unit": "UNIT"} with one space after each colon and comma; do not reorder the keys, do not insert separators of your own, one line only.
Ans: {"value": 40.4, "unit": "mm"}
